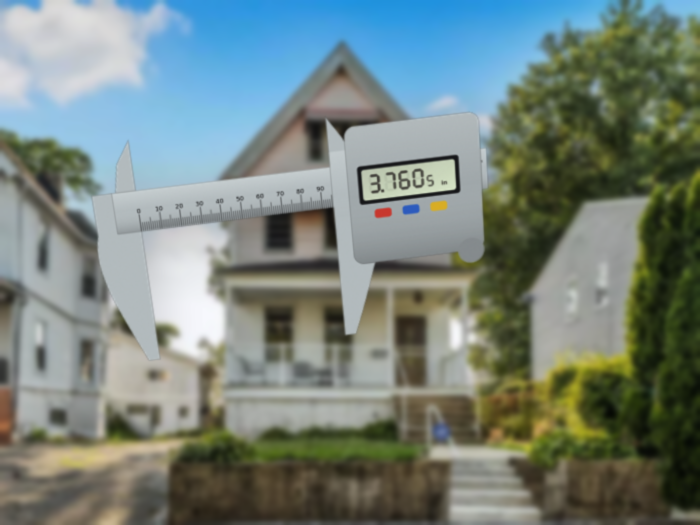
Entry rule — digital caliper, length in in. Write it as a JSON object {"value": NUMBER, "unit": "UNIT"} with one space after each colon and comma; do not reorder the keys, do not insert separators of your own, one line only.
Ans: {"value": 3.7605, "unit": "in"}
